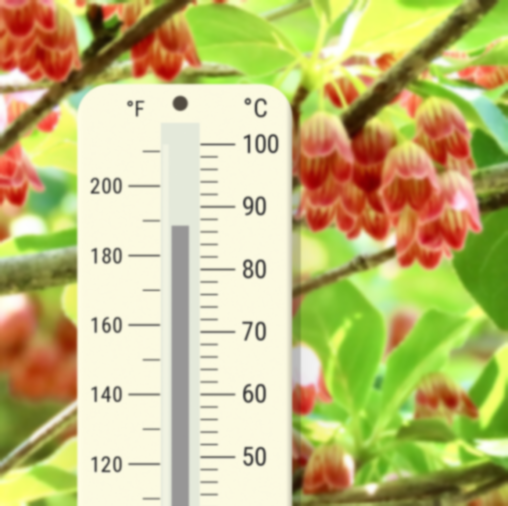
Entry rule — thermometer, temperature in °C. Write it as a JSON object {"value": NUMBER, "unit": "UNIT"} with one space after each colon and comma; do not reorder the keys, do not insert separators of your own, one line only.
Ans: {"value": 87, "unit": "°C"}
